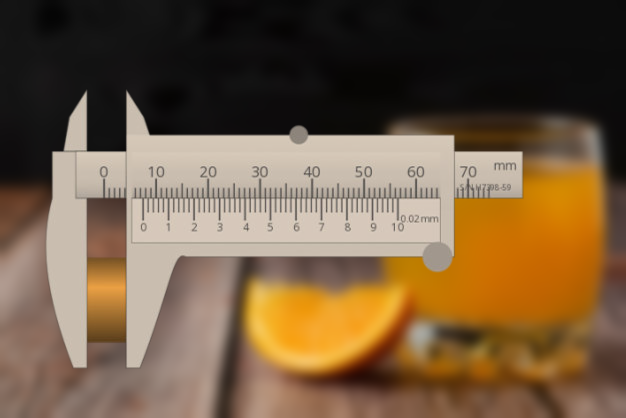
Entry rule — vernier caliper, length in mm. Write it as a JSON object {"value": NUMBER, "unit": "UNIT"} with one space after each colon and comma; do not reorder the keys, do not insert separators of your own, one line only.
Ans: {"value": 7.5, "unit": "mm"}
